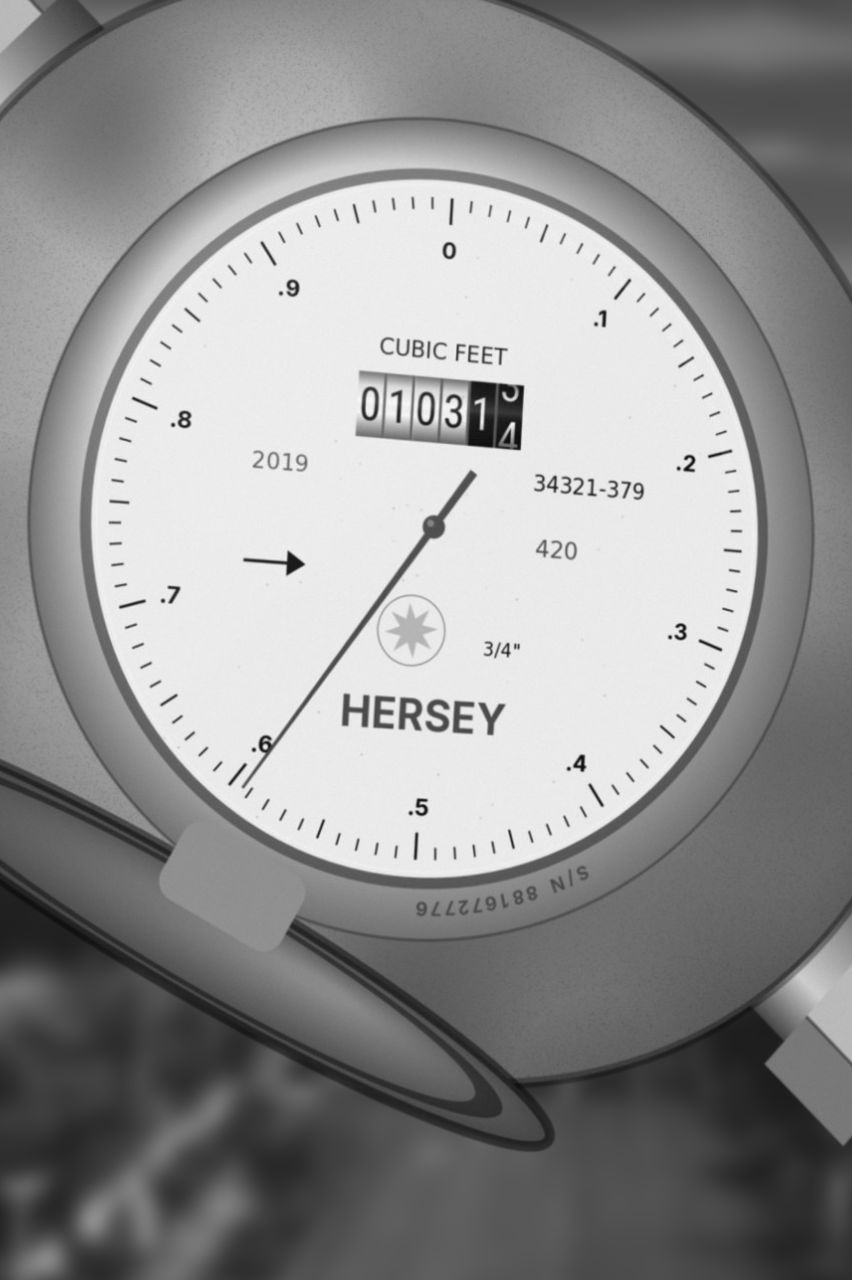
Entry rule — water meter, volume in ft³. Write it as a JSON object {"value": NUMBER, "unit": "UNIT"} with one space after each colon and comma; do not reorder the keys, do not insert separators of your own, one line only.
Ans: {"value": 10313.59, "unit": "ft³"}
